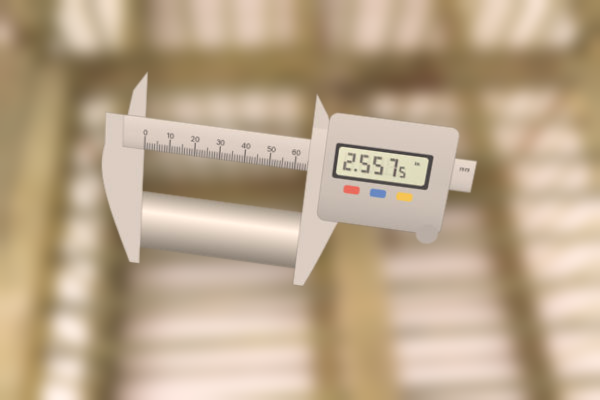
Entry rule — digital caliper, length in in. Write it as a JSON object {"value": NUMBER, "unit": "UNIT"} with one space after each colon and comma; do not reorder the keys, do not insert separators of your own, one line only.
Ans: {"value": 2.5575, "unit": "in"}
